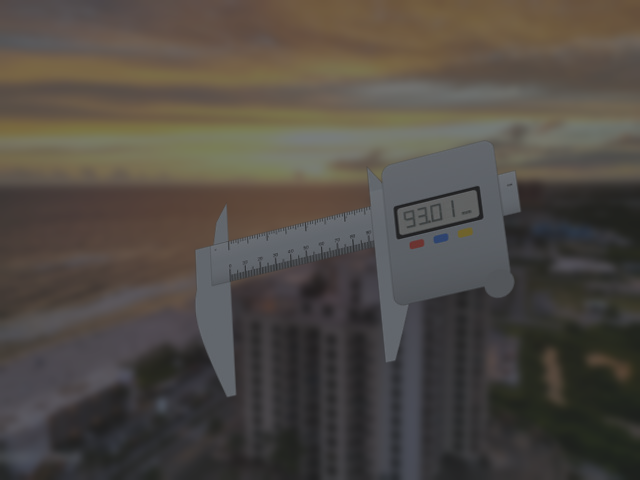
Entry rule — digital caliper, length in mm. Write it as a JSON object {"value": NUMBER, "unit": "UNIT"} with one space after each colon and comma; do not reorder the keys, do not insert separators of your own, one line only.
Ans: {"value": 93.01, "unit": "mm"}
